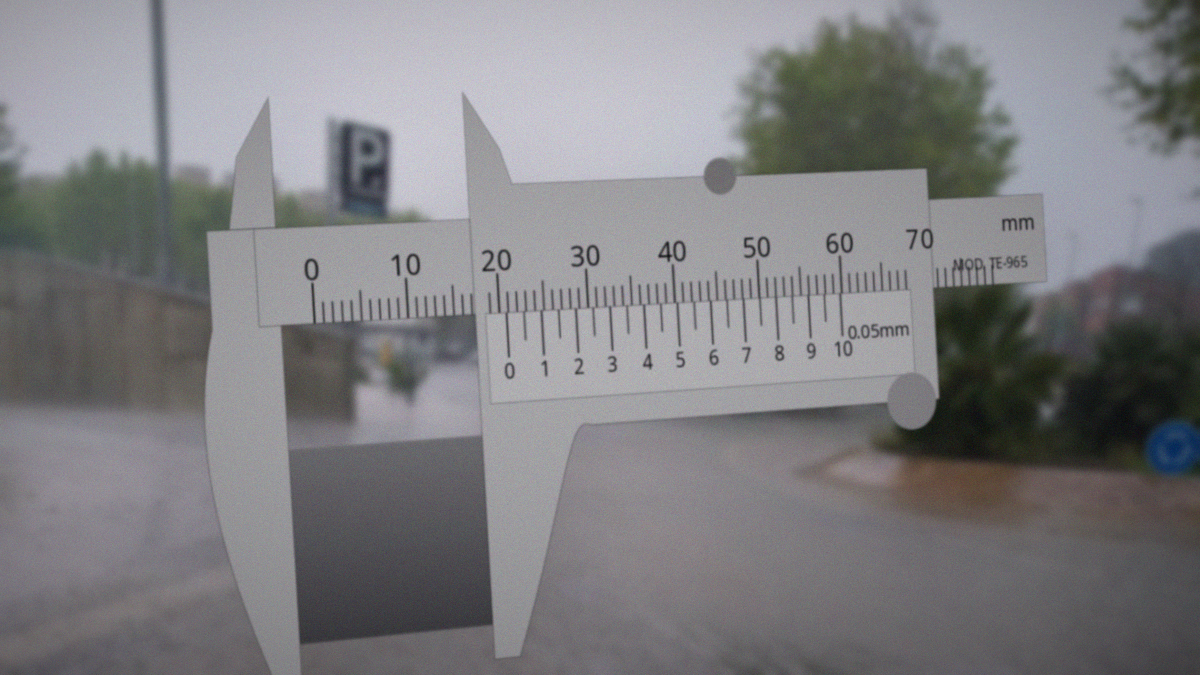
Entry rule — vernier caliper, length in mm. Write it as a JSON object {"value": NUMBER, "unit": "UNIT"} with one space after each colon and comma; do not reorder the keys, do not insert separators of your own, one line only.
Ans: {"value": 20.8, "unit": "mm"}
